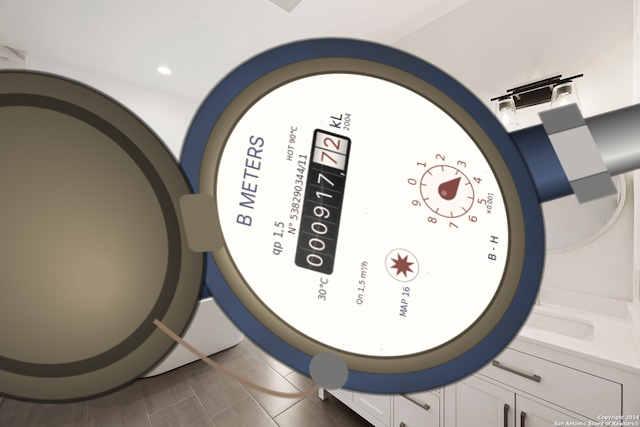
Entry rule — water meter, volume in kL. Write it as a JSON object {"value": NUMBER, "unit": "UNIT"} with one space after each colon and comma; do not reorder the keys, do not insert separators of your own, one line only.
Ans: {"value": 917.723, "unit": "kL"}
